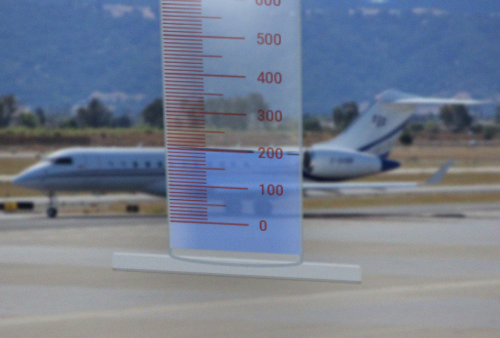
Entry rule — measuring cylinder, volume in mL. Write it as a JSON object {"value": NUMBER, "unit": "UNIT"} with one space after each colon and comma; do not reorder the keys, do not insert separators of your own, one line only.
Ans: {"value": 200, "unit": "mL"}
